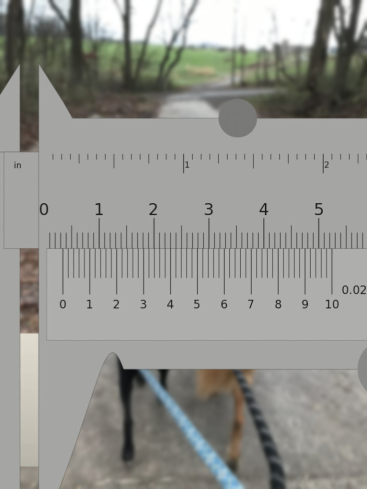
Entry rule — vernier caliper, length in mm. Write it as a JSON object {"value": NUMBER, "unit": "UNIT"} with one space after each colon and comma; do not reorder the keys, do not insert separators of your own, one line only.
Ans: {"value": 3.4, "unit": "mm"}
